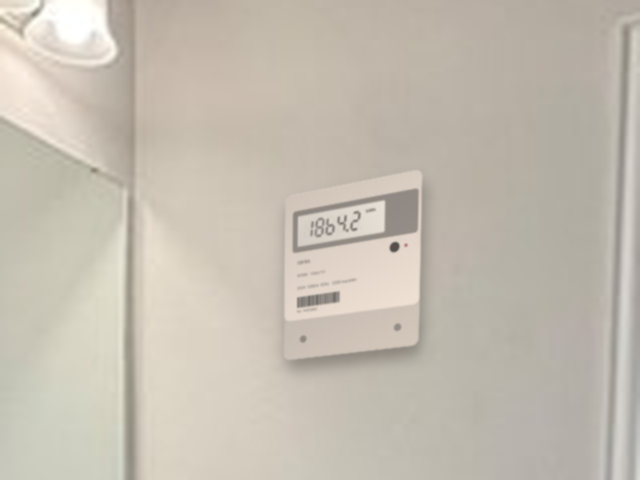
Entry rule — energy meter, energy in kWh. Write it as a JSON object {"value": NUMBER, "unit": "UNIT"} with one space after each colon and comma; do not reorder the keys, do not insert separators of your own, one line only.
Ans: {"value": 1864.2, "unit": "kWh"}
